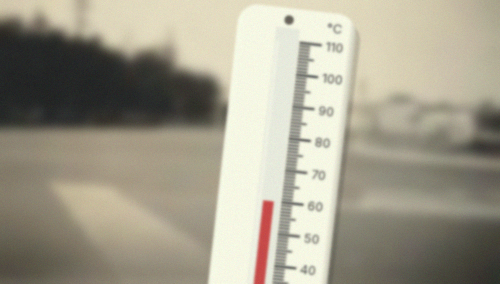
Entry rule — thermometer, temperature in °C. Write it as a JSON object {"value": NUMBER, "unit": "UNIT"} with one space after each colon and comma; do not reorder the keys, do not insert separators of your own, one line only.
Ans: {"value": 60, "unit": "°C"}
